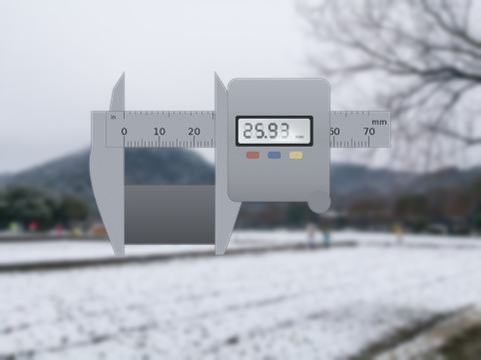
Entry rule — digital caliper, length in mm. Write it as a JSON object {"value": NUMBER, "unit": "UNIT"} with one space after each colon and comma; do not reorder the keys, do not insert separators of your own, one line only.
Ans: {"value": 25.93, "unit": "mm"}
